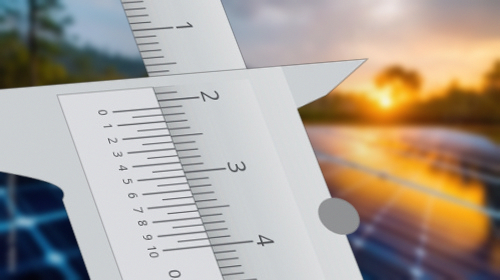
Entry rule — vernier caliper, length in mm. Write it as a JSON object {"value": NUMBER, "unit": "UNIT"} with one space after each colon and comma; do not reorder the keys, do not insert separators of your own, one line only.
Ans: {"value": 21.0, "unit": "mm"}
